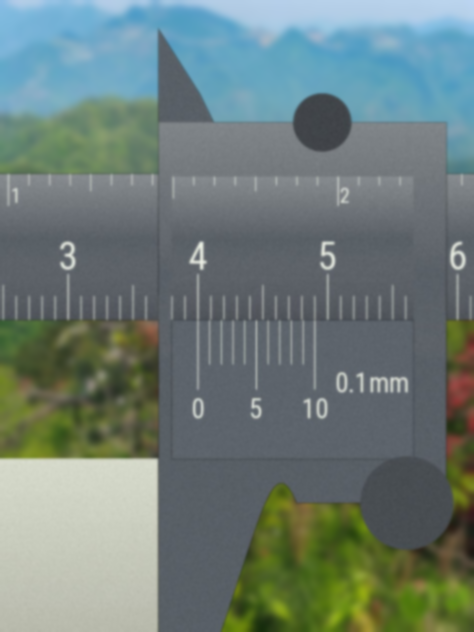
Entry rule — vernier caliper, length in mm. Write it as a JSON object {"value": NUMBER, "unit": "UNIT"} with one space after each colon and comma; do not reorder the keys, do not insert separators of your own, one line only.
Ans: {"value": 40.0, "unit": "mm"}
